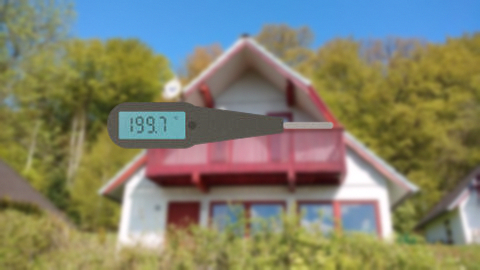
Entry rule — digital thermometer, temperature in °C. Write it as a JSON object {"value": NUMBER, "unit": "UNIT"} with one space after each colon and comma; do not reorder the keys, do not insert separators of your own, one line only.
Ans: {"value": 199.7, "unit": "°C"}
